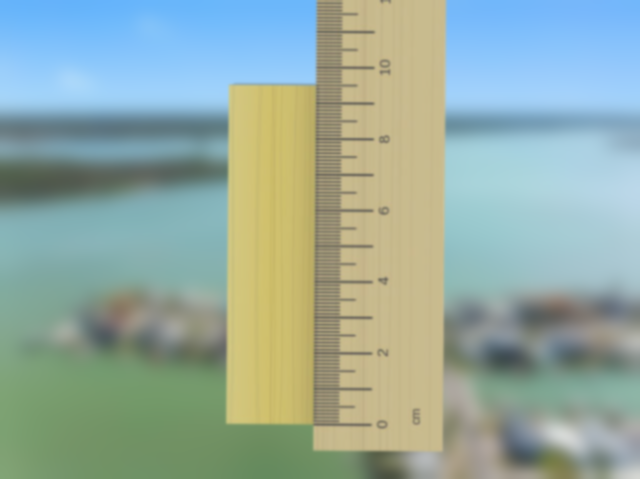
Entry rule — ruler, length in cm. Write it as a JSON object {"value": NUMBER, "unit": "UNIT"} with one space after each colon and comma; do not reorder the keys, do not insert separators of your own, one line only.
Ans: {"value": 9.5, "unit": "cm"}
